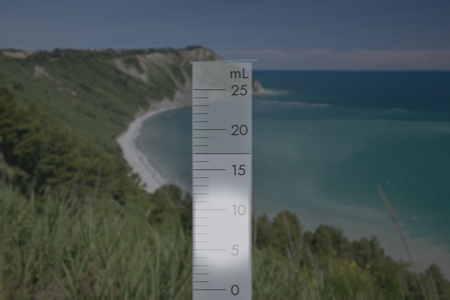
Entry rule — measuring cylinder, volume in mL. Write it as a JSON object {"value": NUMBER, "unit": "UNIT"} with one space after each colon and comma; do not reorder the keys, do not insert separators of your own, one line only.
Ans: {"value": 17, "unit": "mL"}
